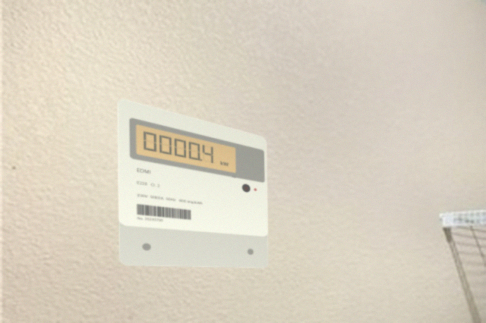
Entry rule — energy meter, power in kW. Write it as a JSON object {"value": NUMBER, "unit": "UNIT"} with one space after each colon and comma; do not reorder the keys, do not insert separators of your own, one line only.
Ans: {"value": 0.4, "unit": "kW"}
